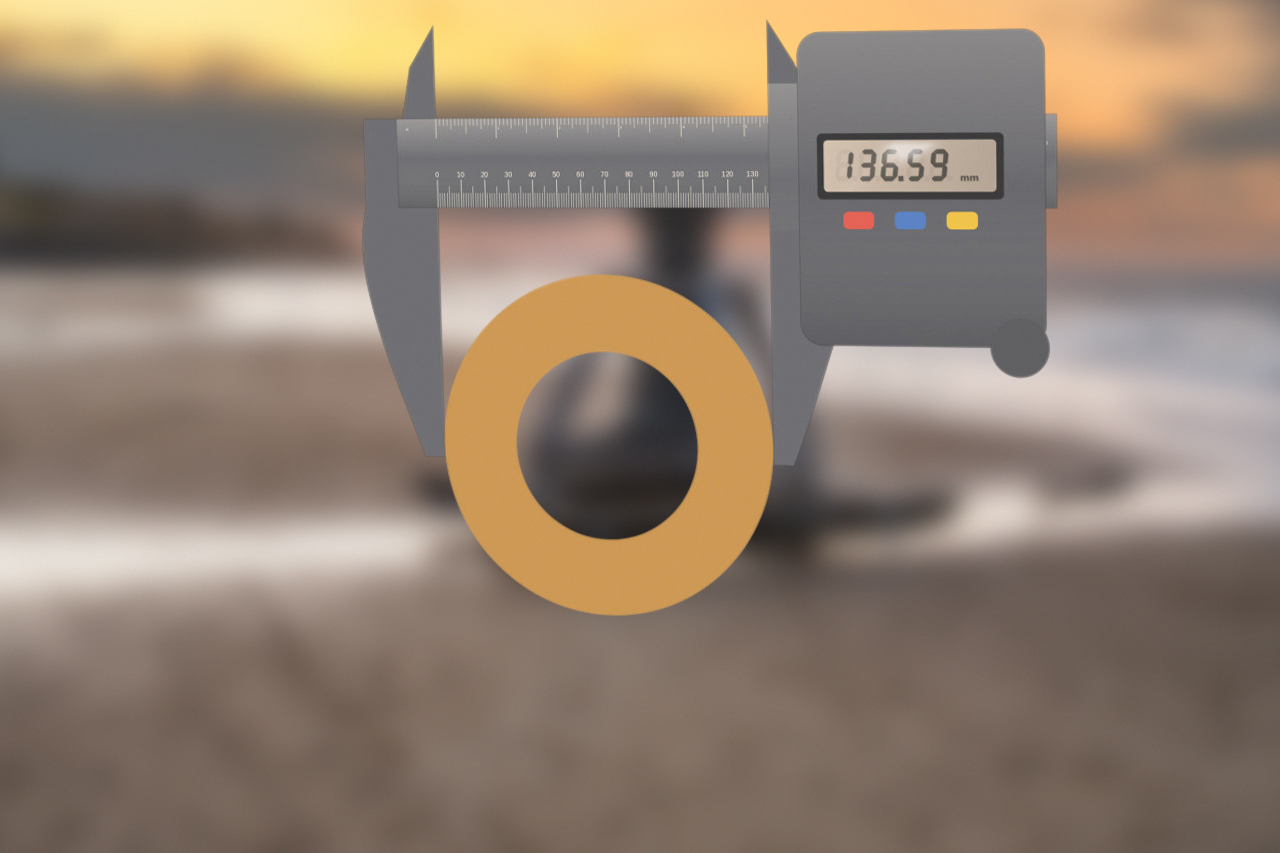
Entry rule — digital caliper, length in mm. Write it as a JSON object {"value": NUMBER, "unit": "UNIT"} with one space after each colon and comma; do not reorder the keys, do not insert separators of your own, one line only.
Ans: {"value": 136.59, "unit": "mm"}
